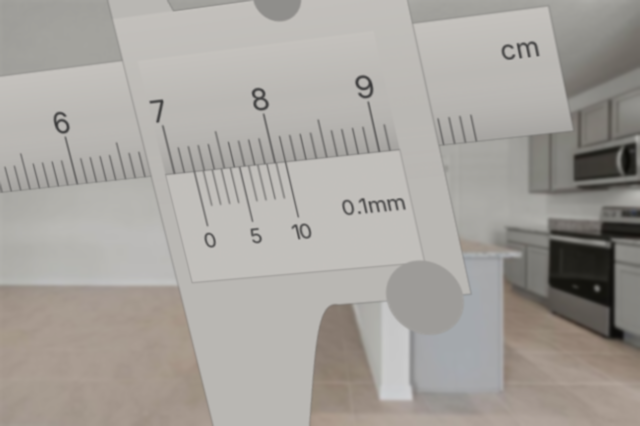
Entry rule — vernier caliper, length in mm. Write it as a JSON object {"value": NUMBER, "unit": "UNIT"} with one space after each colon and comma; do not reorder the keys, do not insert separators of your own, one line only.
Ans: {"value": 72.0, "unit": "mm"}
